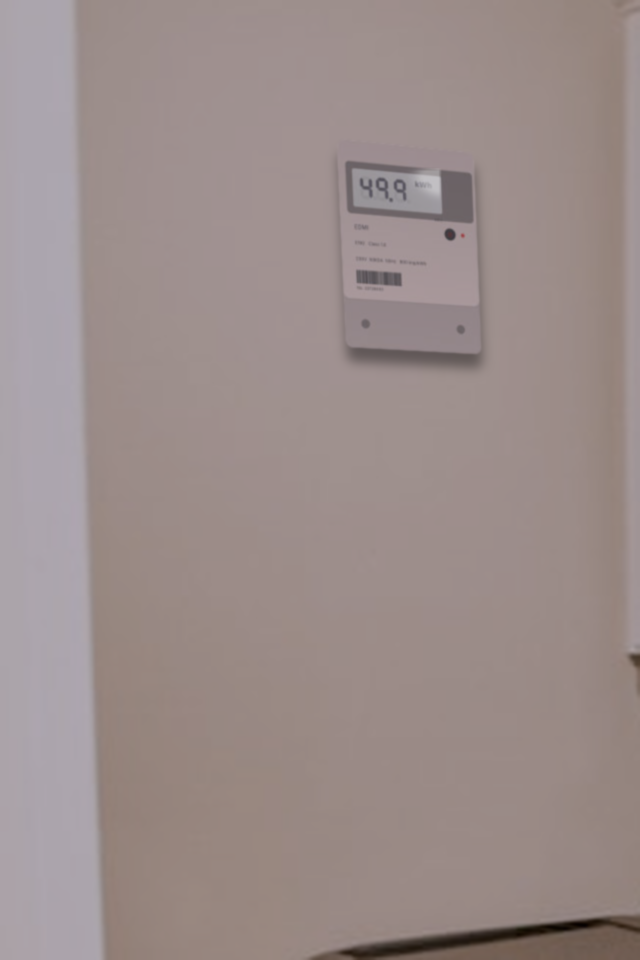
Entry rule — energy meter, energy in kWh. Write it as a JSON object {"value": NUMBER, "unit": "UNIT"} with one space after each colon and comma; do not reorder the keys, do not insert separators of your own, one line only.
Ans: {"value": 49.9, "unit": "kWh"}
